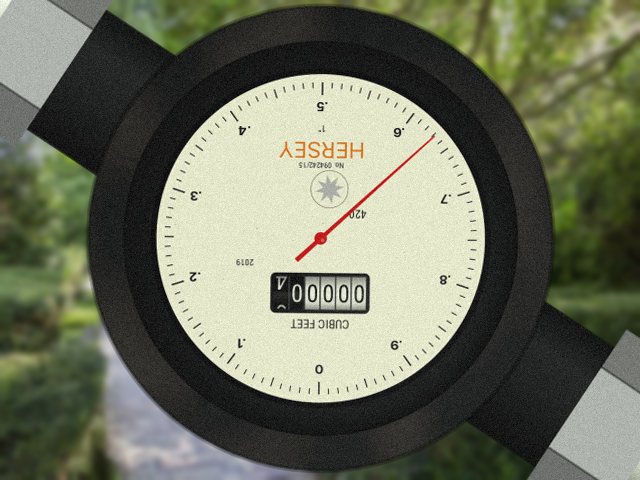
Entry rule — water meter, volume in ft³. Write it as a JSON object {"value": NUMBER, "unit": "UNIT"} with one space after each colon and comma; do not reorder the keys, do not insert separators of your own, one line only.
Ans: {"value": 3.63, "unit": "ft³"}
